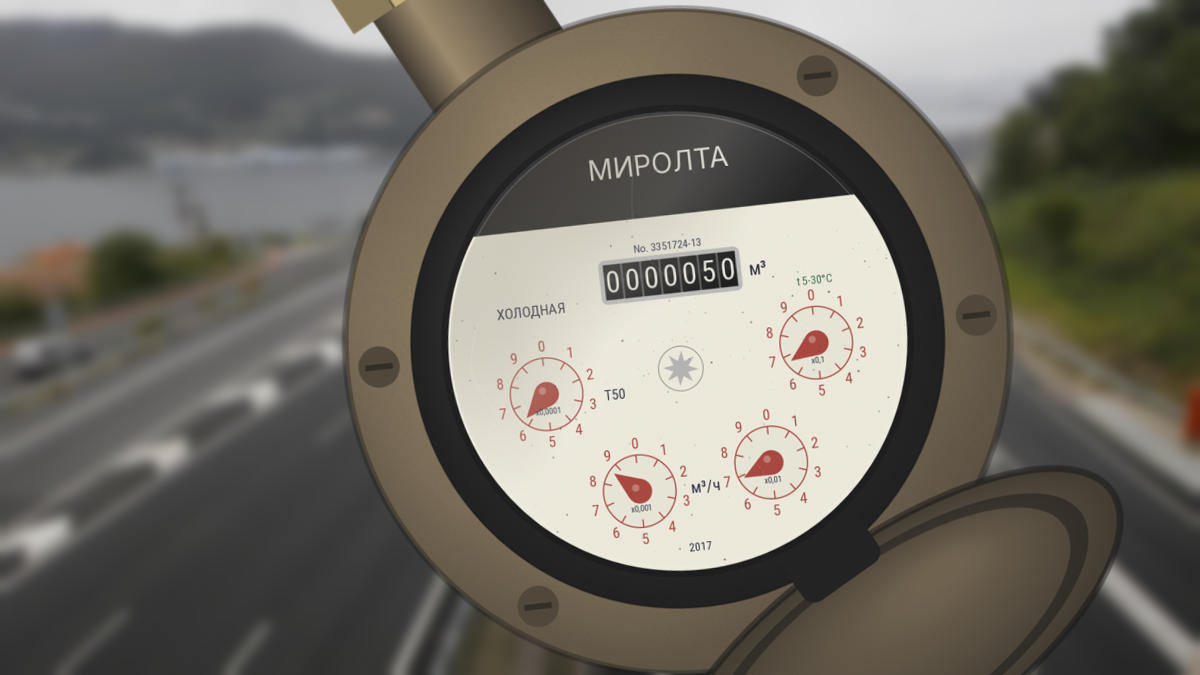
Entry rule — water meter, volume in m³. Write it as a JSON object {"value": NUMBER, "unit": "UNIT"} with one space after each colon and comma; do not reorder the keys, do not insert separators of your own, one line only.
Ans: {"value": 50.6686, "unit": "m³"}
